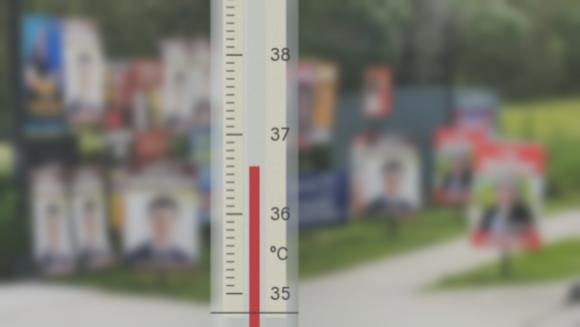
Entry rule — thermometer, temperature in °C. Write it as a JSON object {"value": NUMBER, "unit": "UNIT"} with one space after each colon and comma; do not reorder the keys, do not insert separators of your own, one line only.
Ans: {"value": 36.6, "unit": "°C"}
